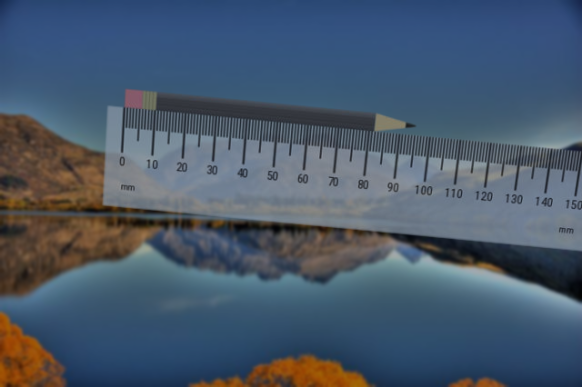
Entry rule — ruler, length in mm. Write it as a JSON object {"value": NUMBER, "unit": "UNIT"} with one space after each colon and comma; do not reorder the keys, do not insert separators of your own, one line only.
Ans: {"value": 95, "unit": "mm"}
